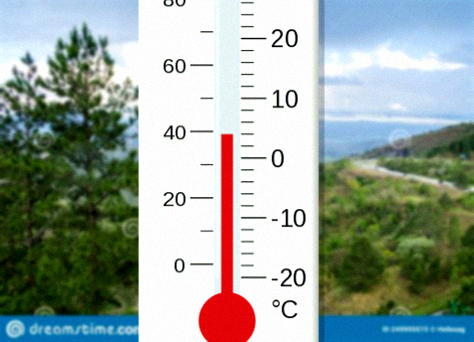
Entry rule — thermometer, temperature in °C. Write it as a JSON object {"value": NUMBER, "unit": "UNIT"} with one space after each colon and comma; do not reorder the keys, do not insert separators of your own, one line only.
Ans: {"value": 4, "unit": "°C"}
